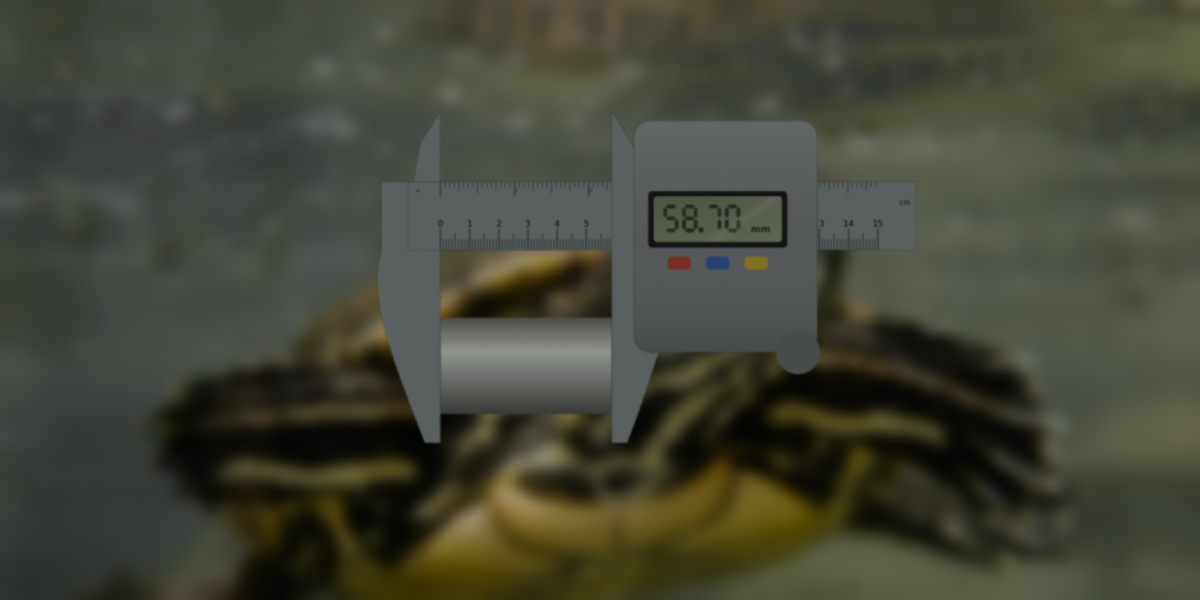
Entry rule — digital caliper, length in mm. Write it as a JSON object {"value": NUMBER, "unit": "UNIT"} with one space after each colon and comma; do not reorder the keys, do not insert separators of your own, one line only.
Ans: {"value": 58.70, "unit": "mm"}
